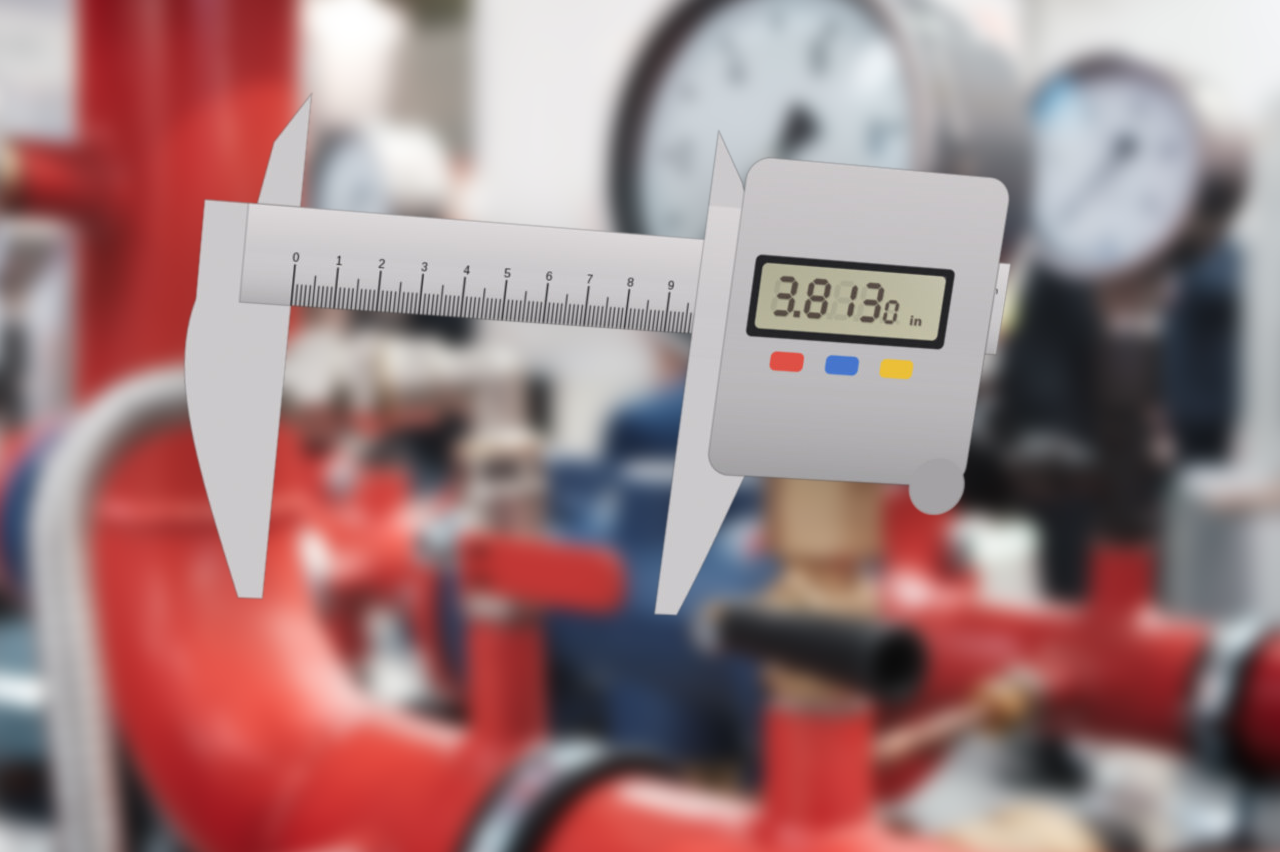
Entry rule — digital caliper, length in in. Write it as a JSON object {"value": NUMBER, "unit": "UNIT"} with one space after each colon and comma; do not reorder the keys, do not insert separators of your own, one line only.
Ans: {"value": 3.8130, "unit": "in"}
